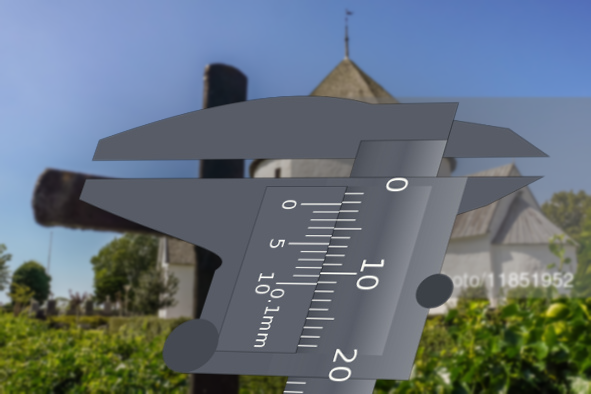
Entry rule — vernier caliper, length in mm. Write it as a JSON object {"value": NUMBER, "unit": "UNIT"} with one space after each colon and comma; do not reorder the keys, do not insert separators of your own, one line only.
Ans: {"value": 2.2, "unit": "mm"}
